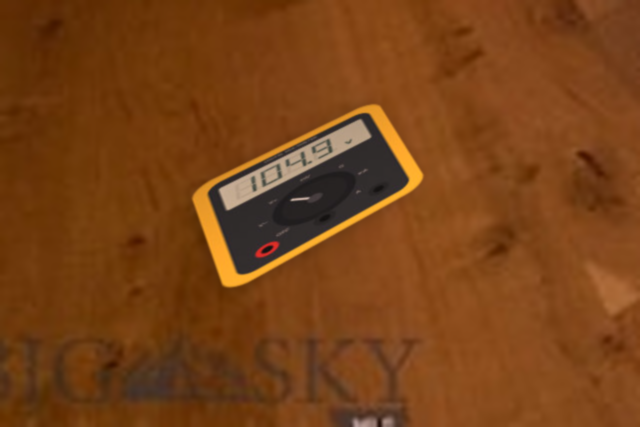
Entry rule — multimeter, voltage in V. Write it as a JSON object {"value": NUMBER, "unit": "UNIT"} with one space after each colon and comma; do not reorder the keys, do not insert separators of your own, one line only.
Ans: {"value": 104.9, "unit": "V"}
